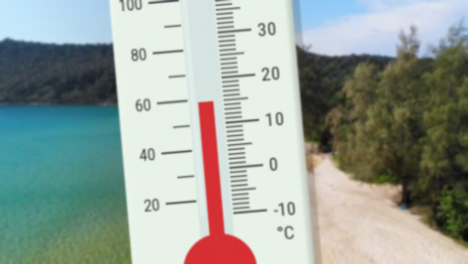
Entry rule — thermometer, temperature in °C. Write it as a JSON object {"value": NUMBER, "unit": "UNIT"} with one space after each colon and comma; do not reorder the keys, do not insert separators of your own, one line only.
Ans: {"value": 15, "unit": "°C"}
